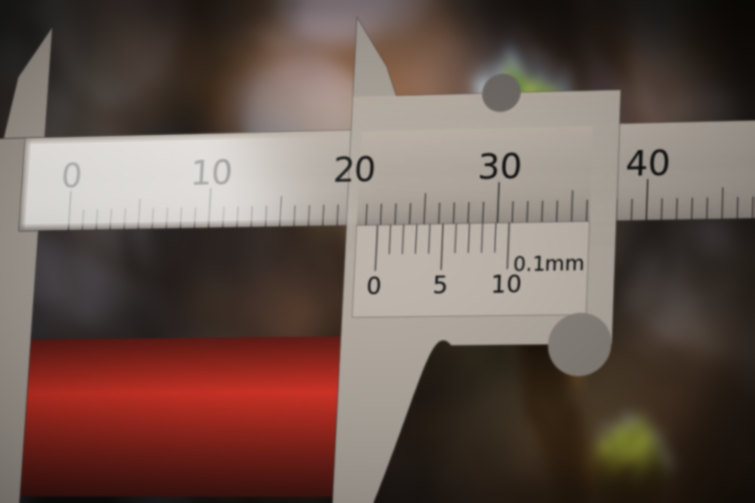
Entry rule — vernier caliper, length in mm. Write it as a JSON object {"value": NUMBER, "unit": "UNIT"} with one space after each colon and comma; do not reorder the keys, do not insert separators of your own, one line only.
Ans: {"value": 21.8, "unit": "mm"}
